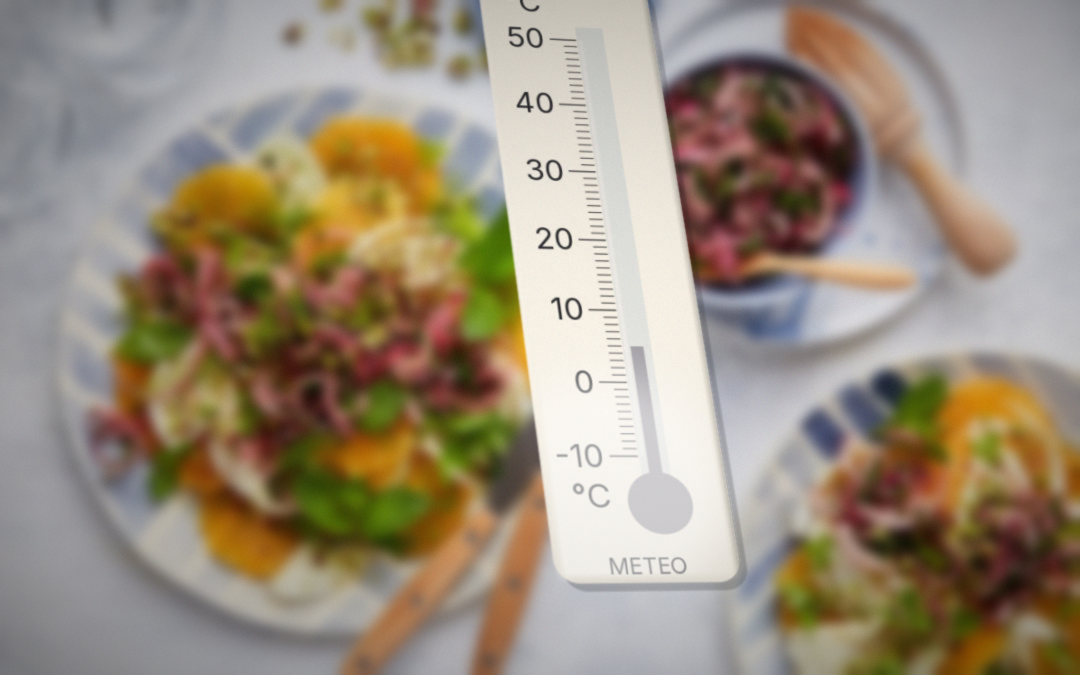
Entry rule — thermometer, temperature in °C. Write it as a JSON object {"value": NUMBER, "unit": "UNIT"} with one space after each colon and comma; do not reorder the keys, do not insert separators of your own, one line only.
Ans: {"value": 5, "unit": "°C"}
